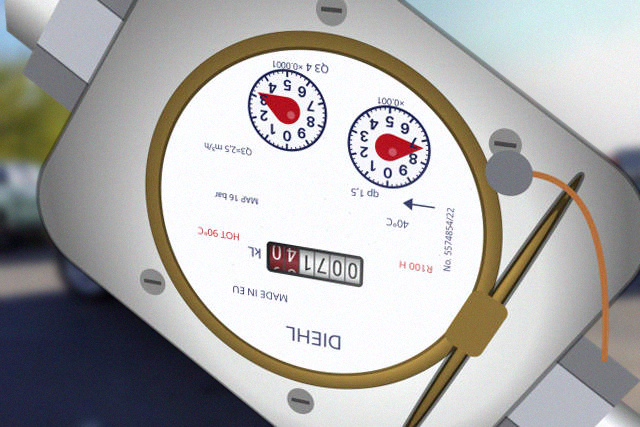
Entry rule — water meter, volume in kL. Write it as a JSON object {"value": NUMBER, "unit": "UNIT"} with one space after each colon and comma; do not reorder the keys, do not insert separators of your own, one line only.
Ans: {"value": 71.3973, "unit": "kL"}
